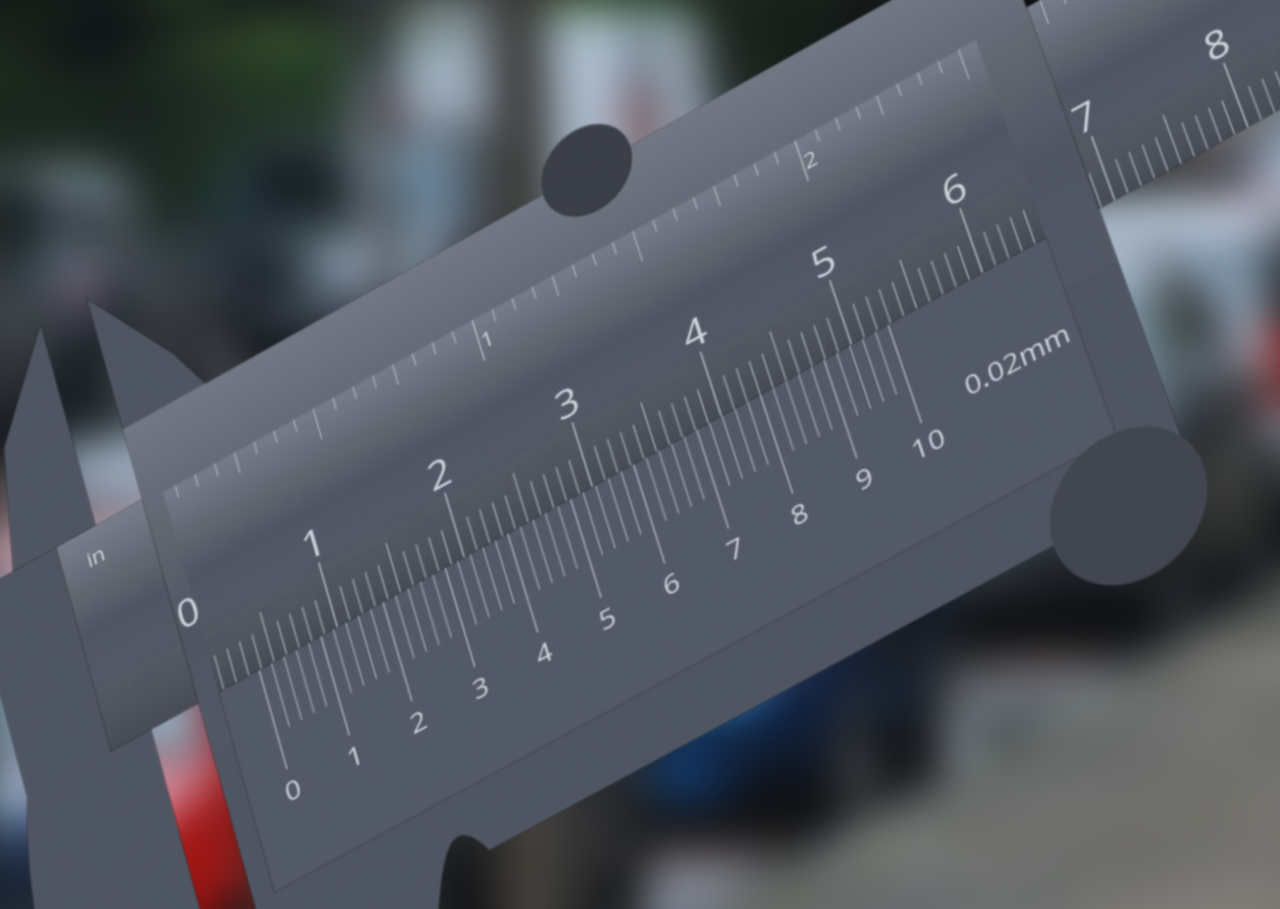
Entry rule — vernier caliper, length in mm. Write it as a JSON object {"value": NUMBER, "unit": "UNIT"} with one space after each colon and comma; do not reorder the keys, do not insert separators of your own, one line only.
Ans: {"value": 3.8, "unit": "mm"}
